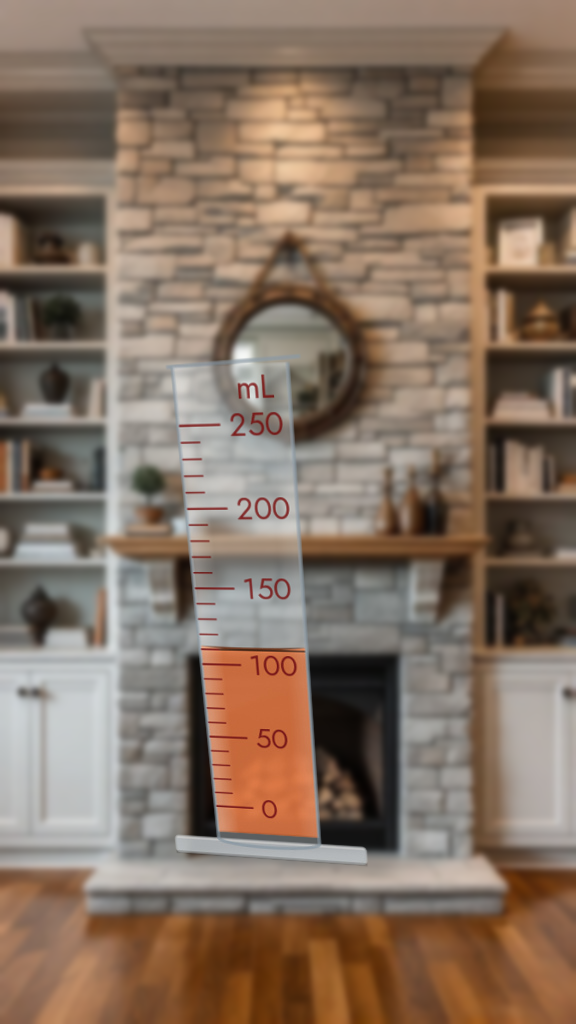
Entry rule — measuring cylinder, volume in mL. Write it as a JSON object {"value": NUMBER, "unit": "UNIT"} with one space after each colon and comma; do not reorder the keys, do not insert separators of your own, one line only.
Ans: {"value": 110, "unit": "mL"}
